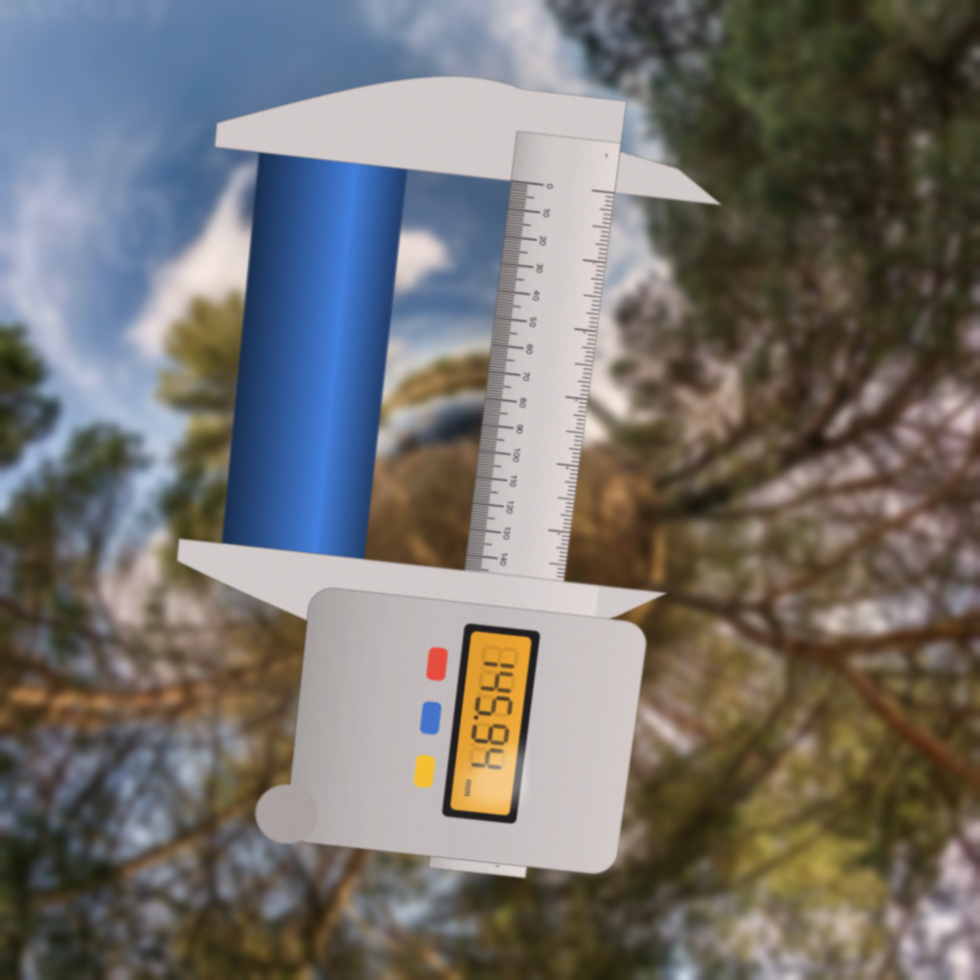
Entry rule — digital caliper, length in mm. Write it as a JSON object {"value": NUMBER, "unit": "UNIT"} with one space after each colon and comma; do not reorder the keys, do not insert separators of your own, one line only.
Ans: {"value": 145.94, "unit": "mm"}
